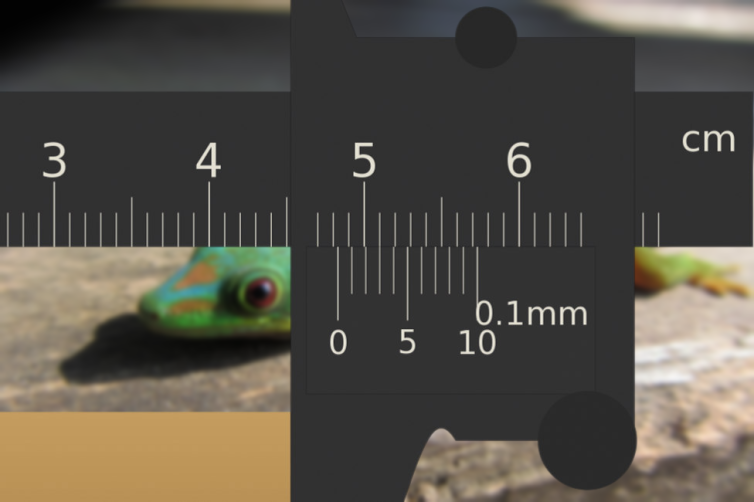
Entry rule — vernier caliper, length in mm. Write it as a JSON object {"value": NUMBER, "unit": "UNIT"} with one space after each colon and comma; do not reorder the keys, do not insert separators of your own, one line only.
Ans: {"value": 48.3, "unit": "mm"}
